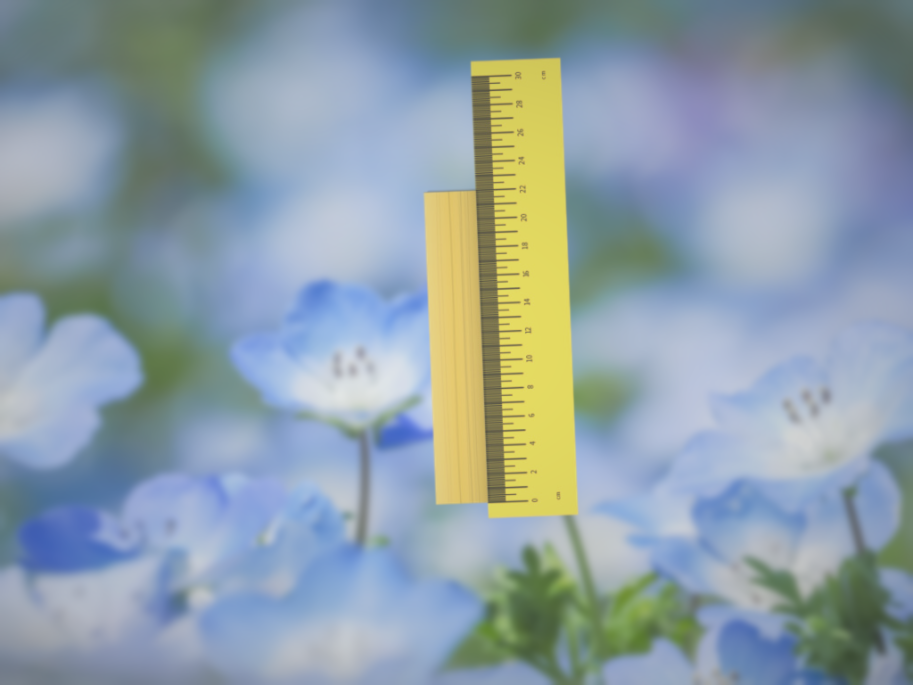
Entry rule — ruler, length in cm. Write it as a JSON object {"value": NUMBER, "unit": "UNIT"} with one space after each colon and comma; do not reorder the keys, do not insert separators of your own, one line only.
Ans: {"value": 22, "unit": "cm"}
